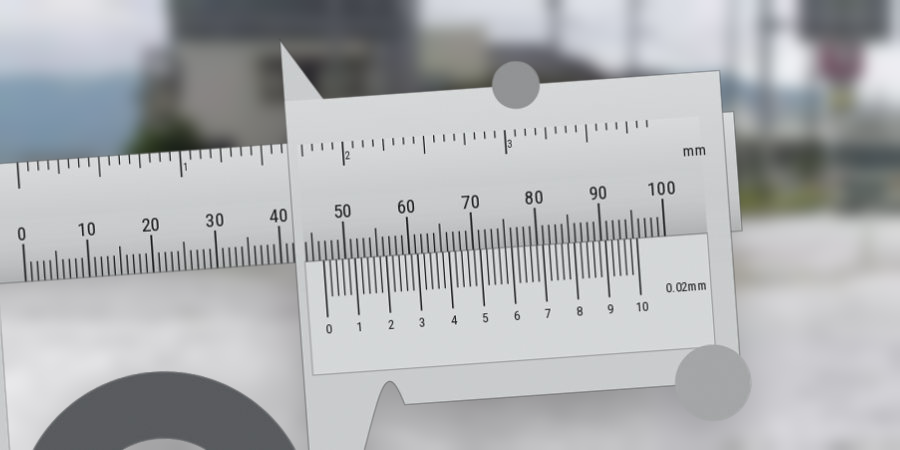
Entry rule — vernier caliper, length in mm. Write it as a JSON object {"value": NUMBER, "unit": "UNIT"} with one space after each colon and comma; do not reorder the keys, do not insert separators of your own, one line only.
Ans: {"value": 46.6, "unit": "mm"}
